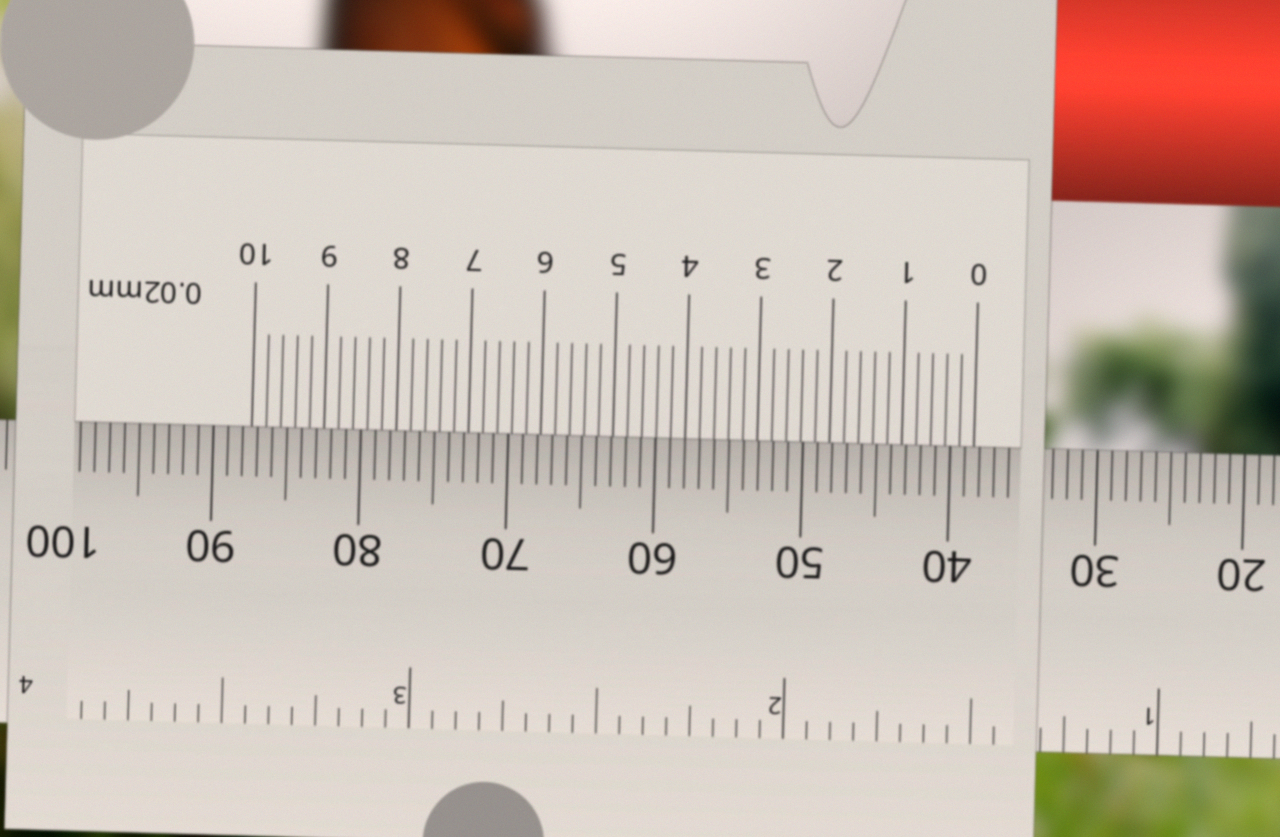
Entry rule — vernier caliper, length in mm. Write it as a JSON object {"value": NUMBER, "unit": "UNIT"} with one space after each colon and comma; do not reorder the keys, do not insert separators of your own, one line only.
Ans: {"value": 38.4, "unit": "mm"}
